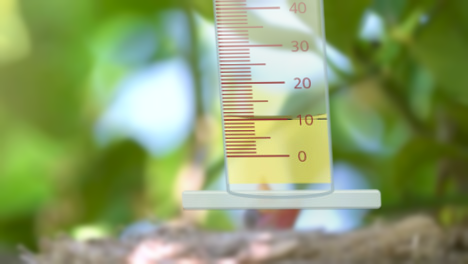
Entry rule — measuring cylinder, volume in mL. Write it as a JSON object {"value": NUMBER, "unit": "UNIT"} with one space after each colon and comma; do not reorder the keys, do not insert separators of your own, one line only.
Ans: {"value": 10, "unit": "mL"}
